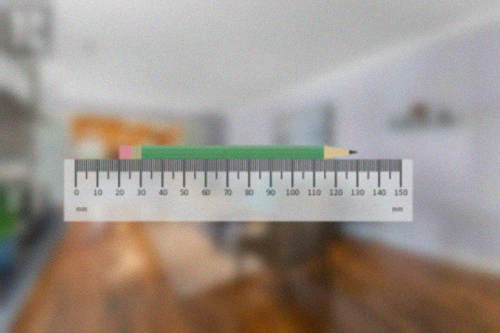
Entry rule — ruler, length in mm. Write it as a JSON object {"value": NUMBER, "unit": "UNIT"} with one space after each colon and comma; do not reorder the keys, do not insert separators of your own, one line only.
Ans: {"value": 110, "unit": "mm"}
